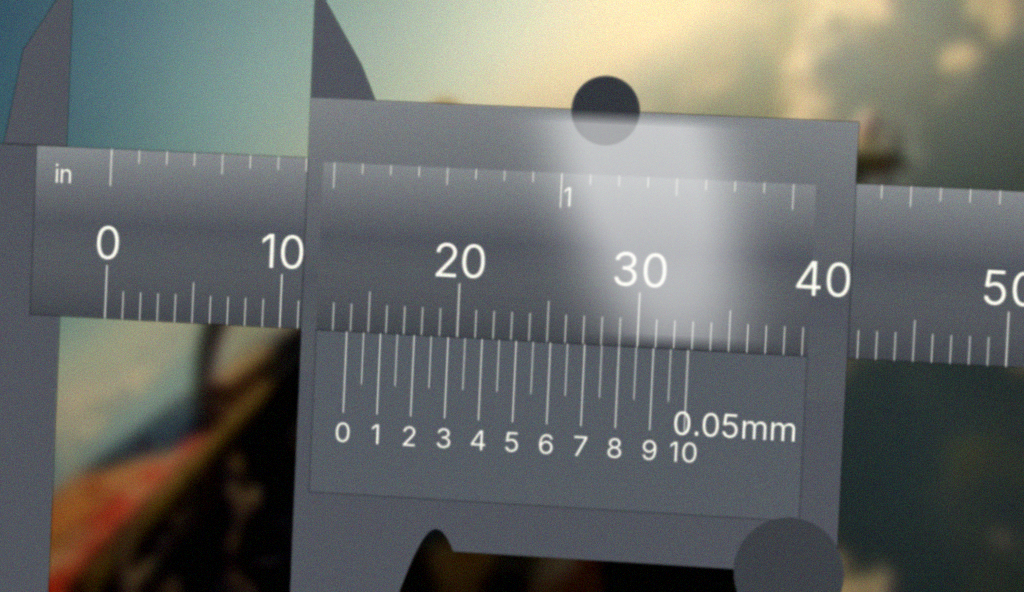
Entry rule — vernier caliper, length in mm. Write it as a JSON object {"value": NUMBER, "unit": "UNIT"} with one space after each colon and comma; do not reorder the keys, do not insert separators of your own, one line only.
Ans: {"value": 13.8, "unit": "mm"}
